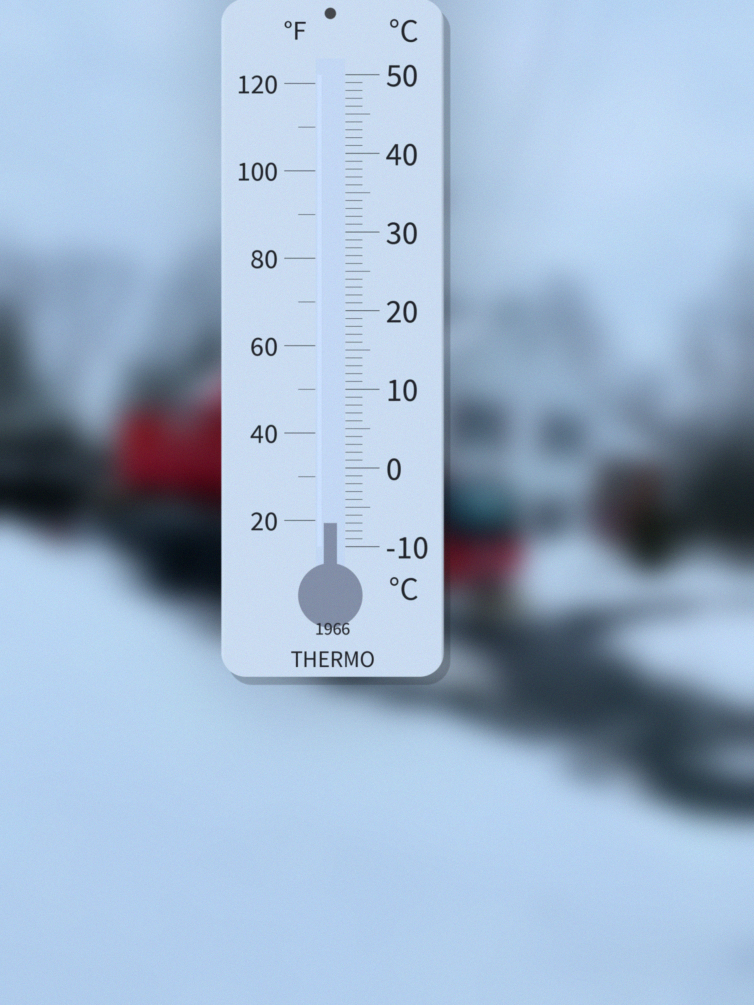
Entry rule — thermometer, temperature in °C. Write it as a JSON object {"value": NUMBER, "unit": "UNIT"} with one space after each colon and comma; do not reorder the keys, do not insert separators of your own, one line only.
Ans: {"value": -7, "unit": "°C"}
